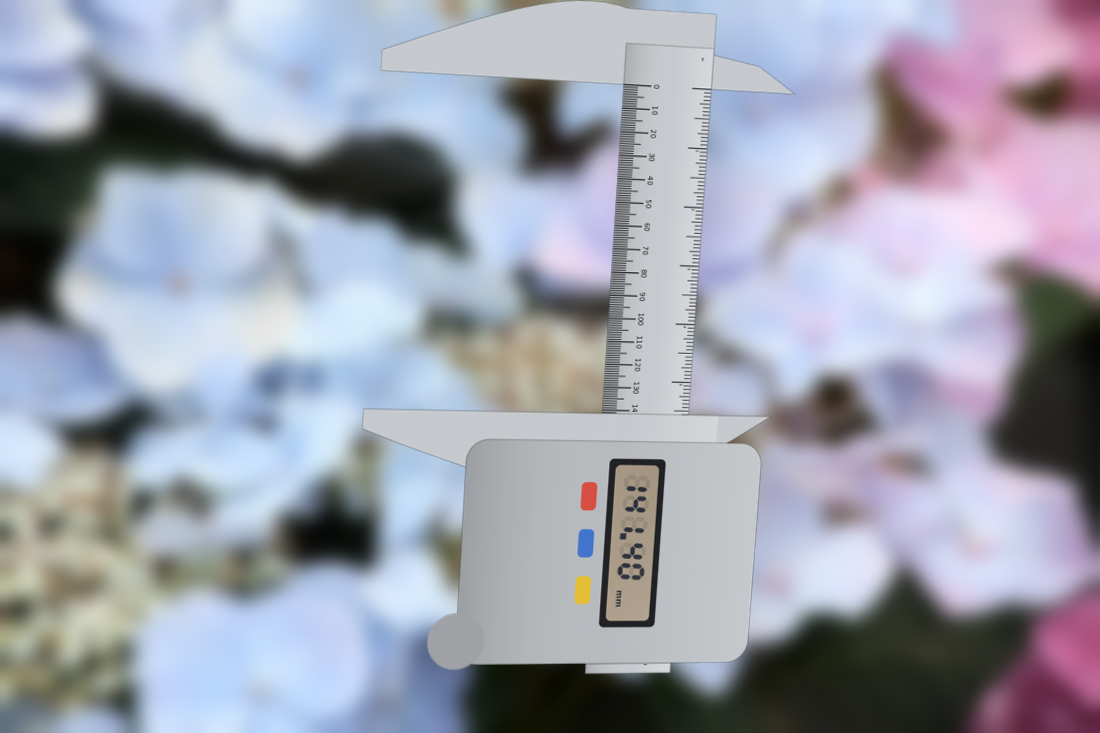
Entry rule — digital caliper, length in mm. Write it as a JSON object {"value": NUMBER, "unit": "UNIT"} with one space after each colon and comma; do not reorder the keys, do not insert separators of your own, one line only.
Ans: {"value": 141.40, "unit": "mm"}
